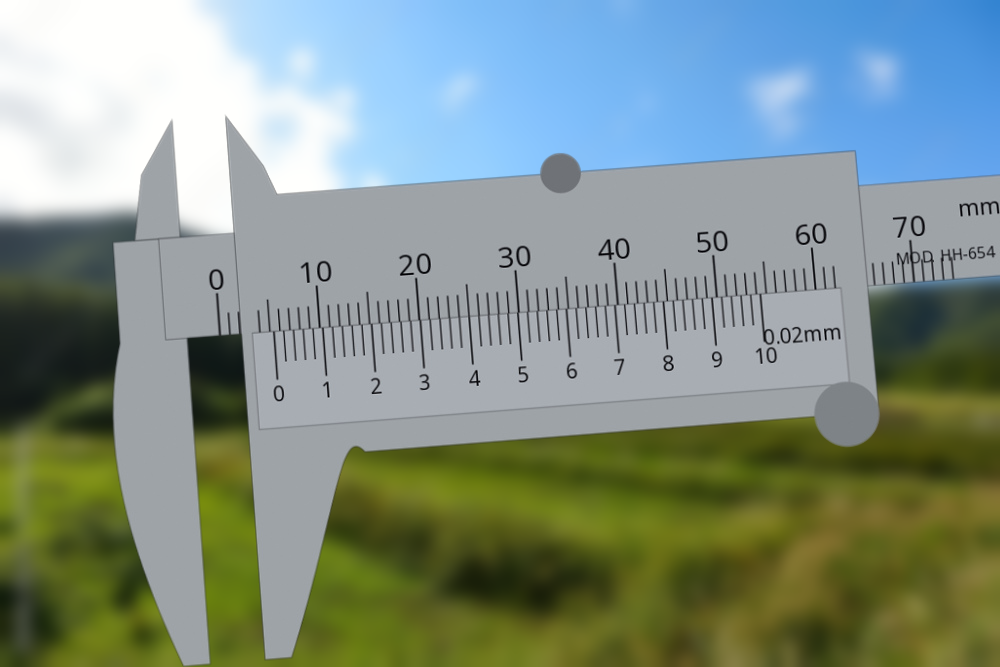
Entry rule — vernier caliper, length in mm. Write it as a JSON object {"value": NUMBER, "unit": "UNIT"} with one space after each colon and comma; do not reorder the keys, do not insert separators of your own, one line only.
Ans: {"value": 5.4, "unit": "mm"}
